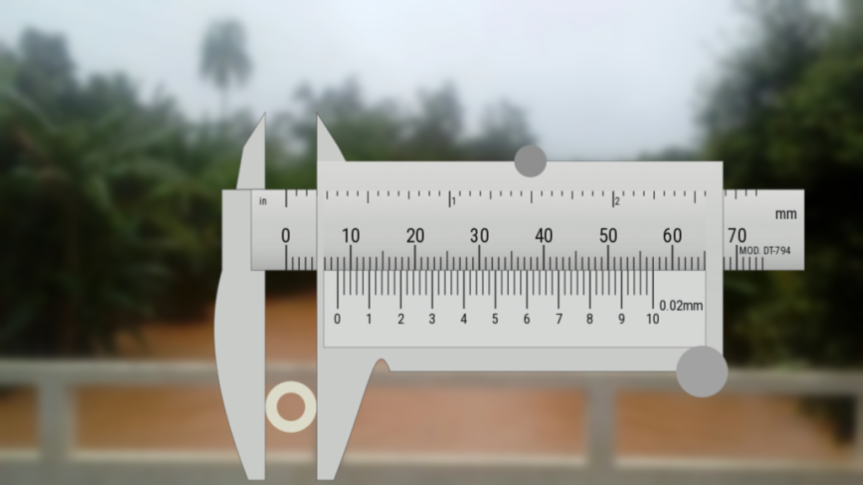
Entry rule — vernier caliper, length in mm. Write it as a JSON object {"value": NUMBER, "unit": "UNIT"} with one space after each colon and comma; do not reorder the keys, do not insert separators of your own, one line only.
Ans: {"value": 8.0, "unit": "mm"}
